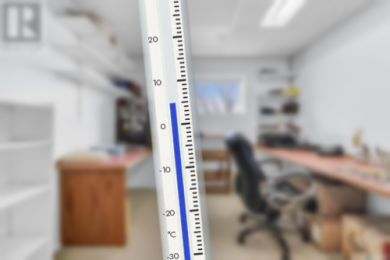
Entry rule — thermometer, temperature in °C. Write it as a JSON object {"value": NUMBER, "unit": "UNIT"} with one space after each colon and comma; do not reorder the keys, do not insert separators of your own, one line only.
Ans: {"value": 5, "unit": "°C"}
